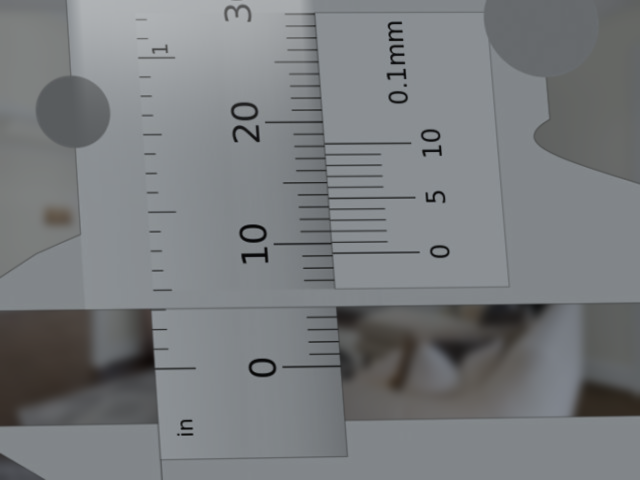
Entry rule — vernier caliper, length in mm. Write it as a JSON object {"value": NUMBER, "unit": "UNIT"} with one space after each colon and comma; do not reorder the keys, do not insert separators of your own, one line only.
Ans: {"value": 9.2, "unit": "mm"}
